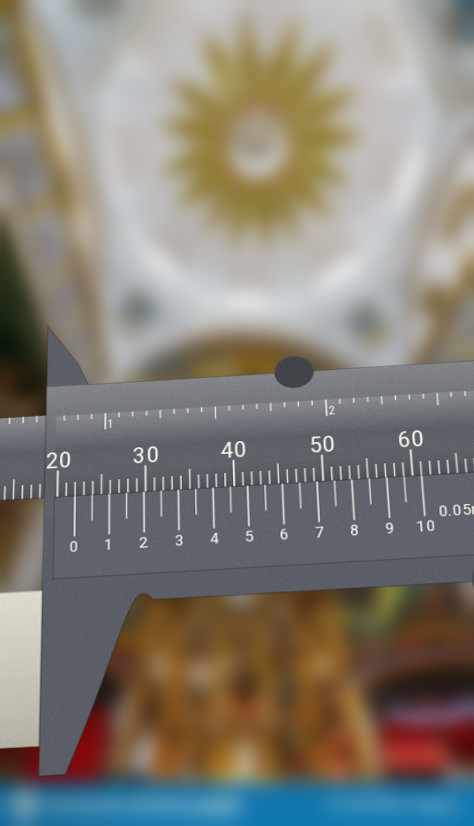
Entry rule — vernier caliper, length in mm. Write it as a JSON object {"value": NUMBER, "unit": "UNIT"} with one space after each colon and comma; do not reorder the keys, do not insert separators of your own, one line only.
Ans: {"value": 22.0, "unit": "mm"}
